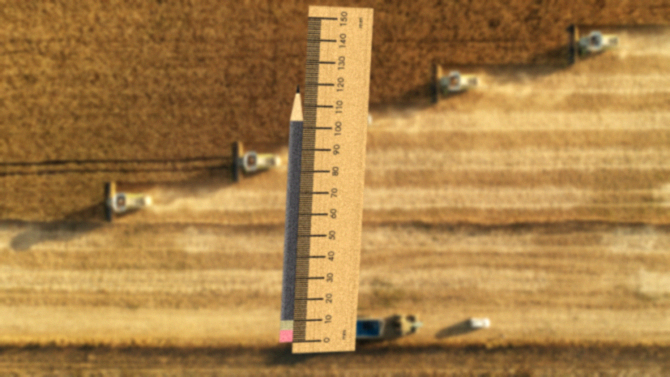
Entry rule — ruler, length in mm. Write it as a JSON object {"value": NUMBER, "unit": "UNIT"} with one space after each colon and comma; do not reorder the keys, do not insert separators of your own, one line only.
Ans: {"value": 120, "unit": "mm"}
